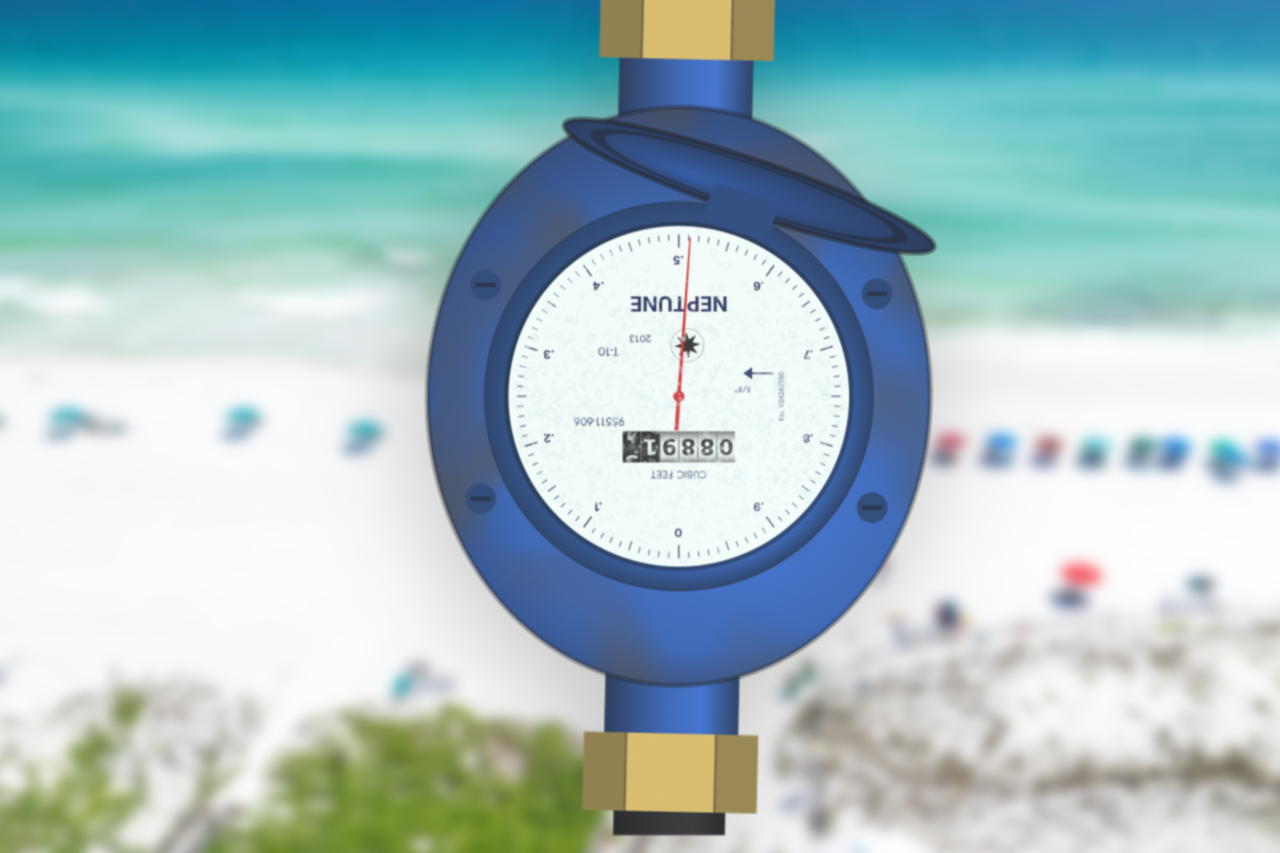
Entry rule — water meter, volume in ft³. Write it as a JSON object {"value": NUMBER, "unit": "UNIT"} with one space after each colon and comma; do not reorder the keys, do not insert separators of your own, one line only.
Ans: {"value": 88913.51, "unit": "ft³"}
